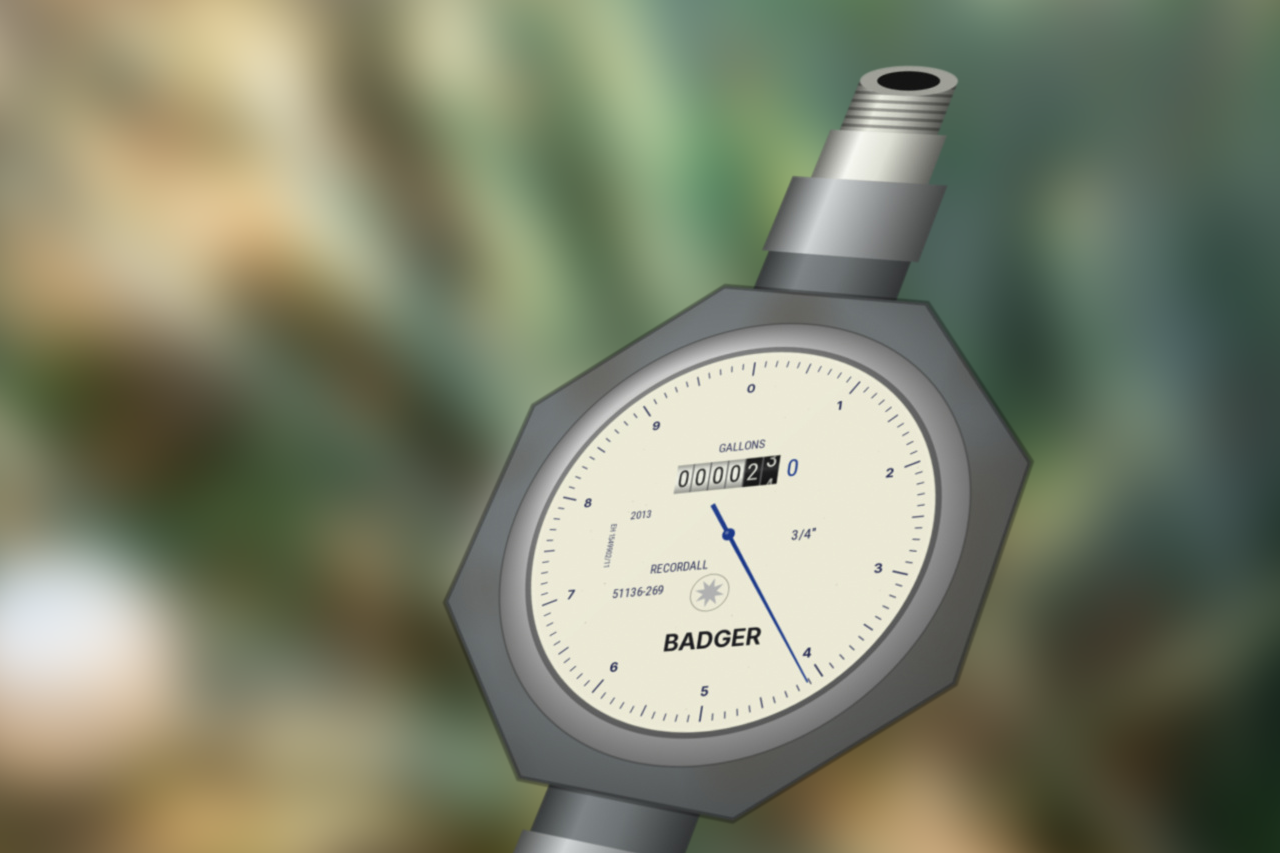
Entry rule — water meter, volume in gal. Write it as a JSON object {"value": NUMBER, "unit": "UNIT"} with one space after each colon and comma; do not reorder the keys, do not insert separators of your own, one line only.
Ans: {"value": 234.1, "unit": "gal"}
